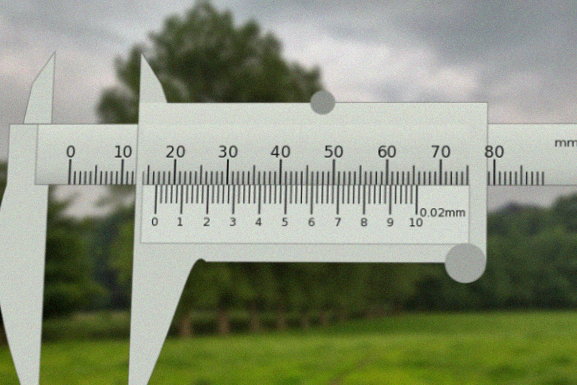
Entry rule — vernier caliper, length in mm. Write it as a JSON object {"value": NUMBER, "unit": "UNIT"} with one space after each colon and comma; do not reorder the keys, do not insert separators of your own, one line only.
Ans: {"value": 16.6, "unit": "mm"}
